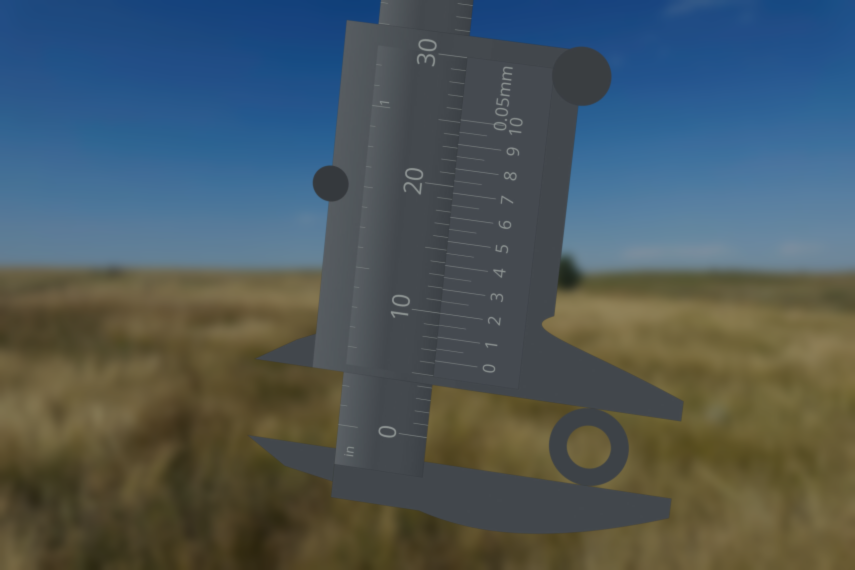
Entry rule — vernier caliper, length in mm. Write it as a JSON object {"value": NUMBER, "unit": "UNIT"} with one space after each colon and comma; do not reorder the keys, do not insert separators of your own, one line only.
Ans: {"value": 6.2, "unit": "mm"}
